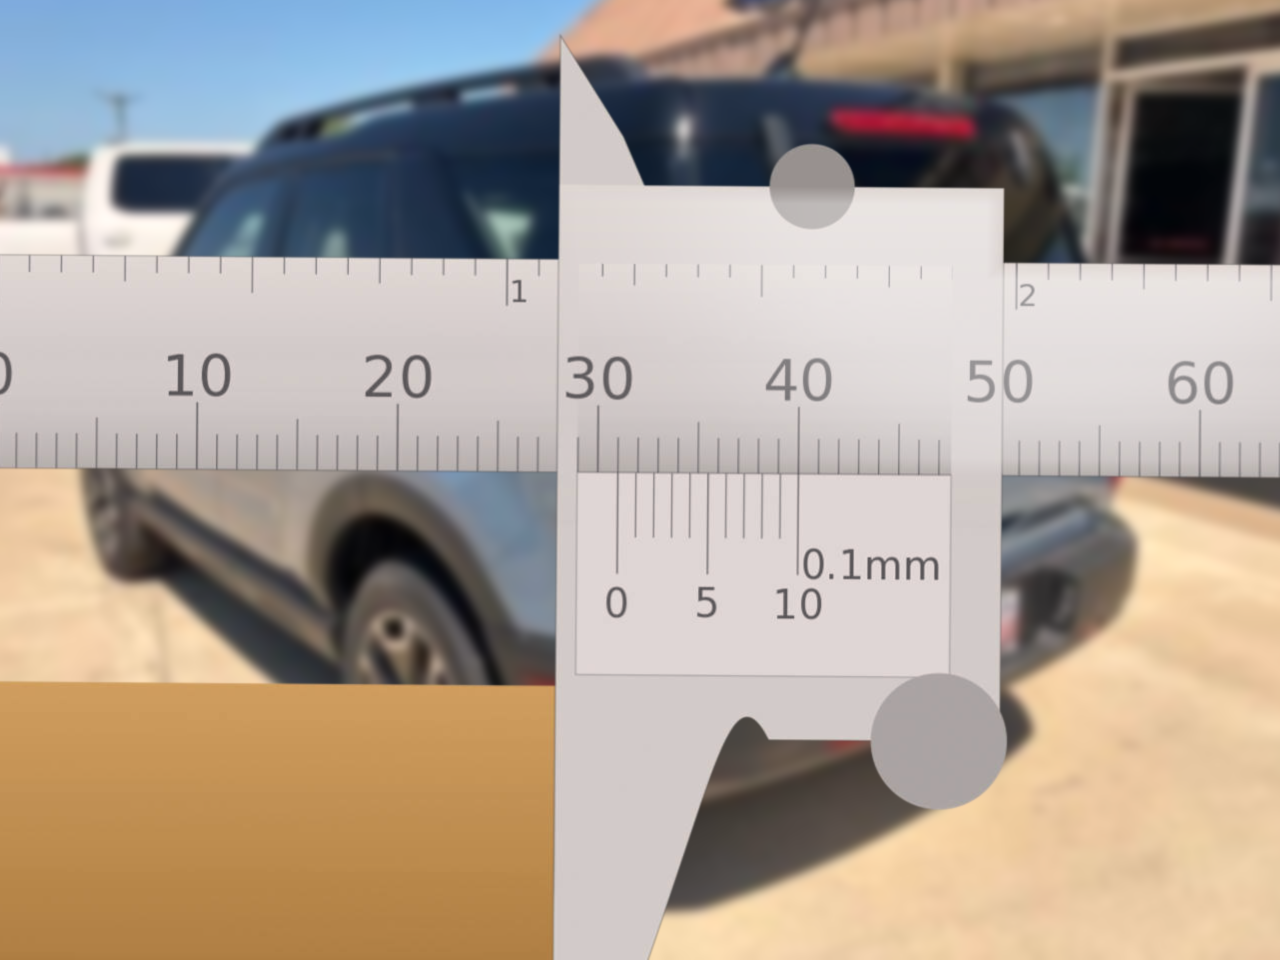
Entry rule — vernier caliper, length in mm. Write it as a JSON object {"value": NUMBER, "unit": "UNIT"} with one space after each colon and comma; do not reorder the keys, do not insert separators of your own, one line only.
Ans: {"value": 31.0, "unit": "mm"}
